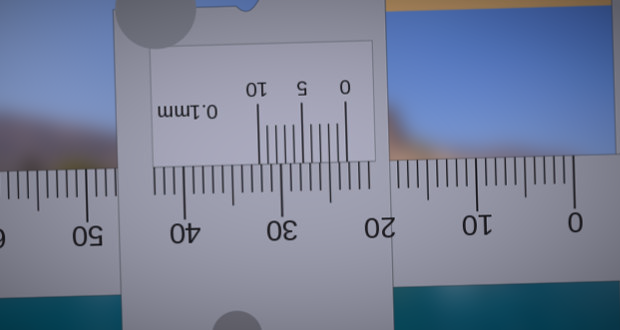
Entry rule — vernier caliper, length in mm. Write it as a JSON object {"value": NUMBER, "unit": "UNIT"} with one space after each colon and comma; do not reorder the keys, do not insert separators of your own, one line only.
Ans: {"value": 23.2, "unit": "mm"}
